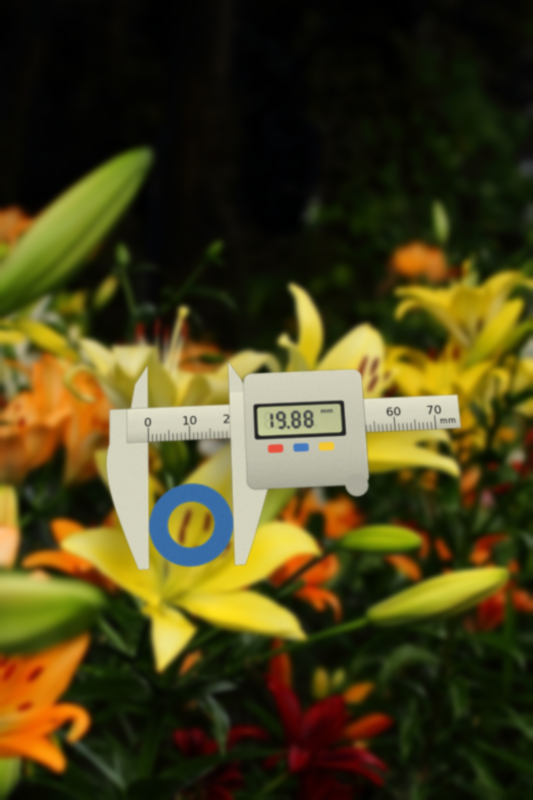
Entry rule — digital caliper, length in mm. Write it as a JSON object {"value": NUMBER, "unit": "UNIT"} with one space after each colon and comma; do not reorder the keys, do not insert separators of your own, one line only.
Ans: {"value": 19.88, "unit": "mm"}
